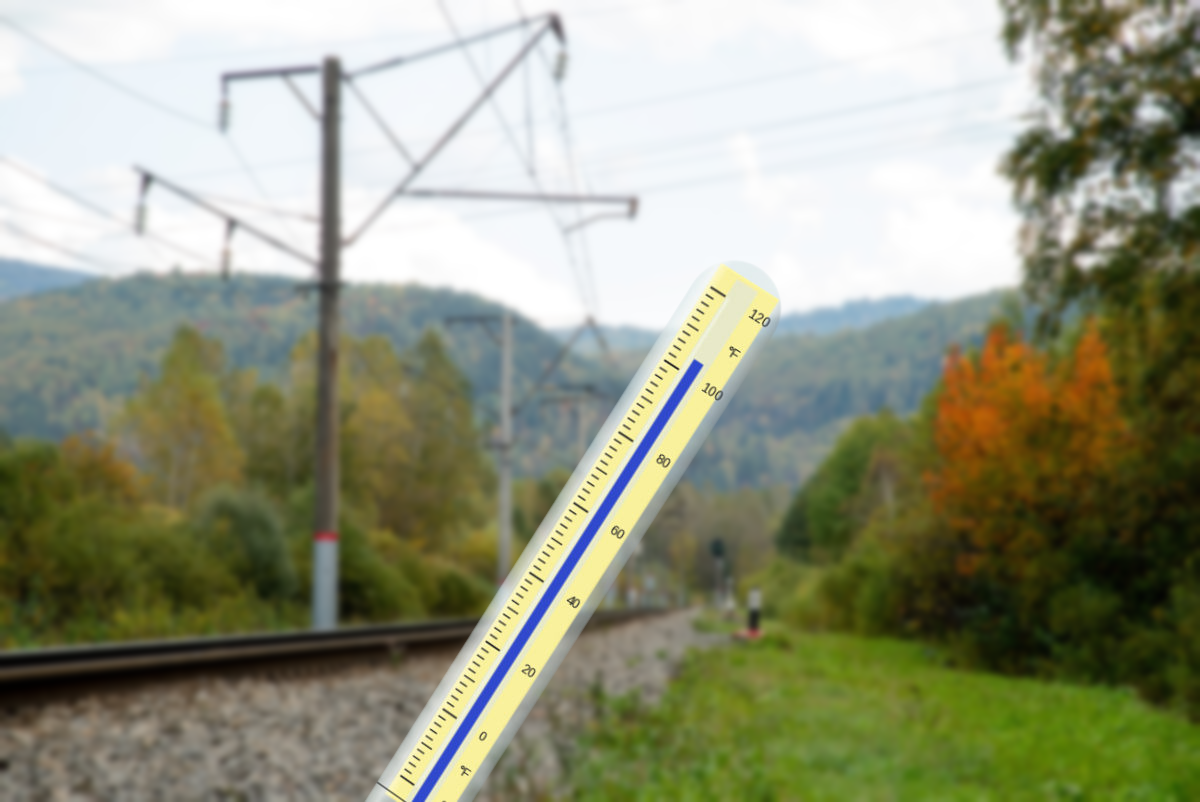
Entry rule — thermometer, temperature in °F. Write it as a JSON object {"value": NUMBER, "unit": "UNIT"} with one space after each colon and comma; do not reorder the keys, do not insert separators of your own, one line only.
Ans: {"value": 104, "unit": "°F"}
